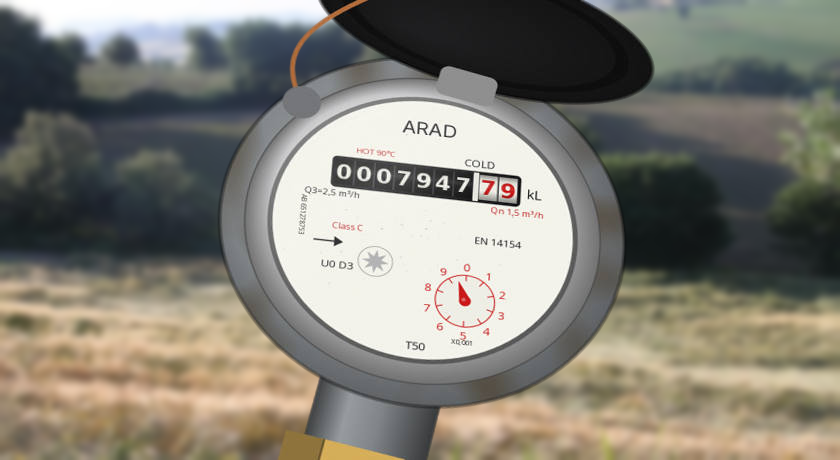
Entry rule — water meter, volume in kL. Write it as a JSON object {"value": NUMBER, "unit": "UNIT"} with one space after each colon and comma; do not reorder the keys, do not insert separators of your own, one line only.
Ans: {"value": 7947.789, "unit": "kL"}
